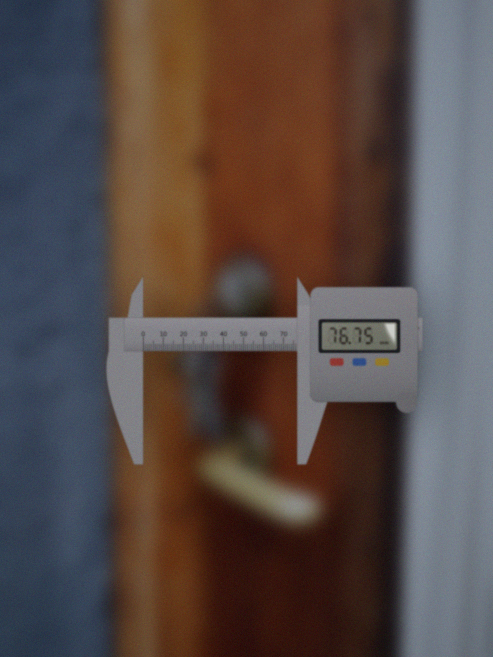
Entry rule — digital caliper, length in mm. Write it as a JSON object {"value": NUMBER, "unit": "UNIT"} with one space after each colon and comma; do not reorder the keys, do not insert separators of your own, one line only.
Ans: {"value": 76.75, "unit": "mm"}
